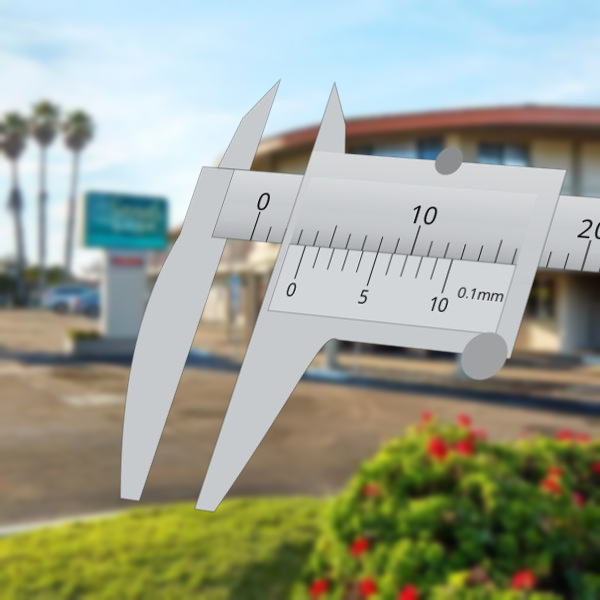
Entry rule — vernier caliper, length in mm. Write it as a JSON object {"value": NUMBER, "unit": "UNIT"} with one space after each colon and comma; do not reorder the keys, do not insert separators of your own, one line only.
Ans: {"value": 3.5, "unit": "mm"}
